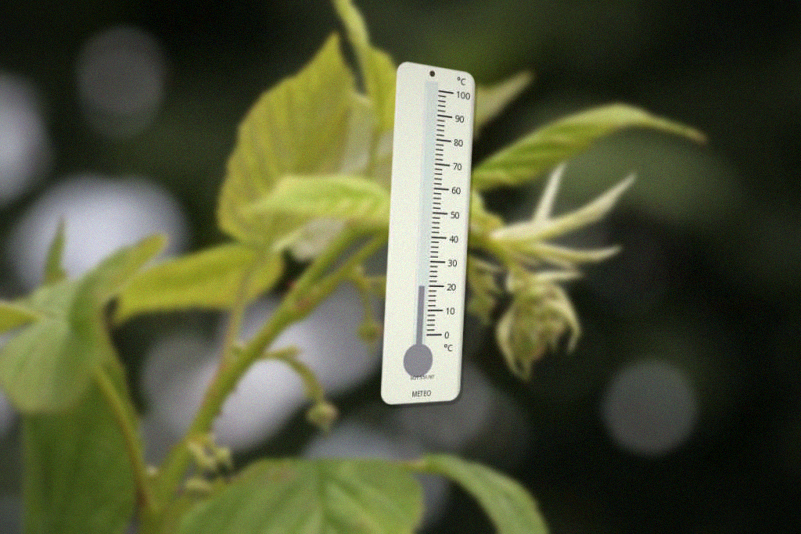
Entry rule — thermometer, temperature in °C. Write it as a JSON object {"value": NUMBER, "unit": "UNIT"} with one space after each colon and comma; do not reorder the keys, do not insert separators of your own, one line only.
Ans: {"value": 20, "unit": "°C"}
